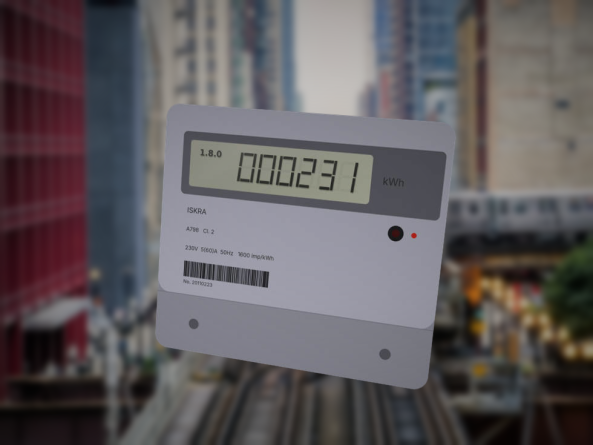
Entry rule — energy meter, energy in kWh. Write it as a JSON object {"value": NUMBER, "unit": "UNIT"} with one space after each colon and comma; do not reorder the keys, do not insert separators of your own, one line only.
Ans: {"value": 231, "unit": "kWh"}
